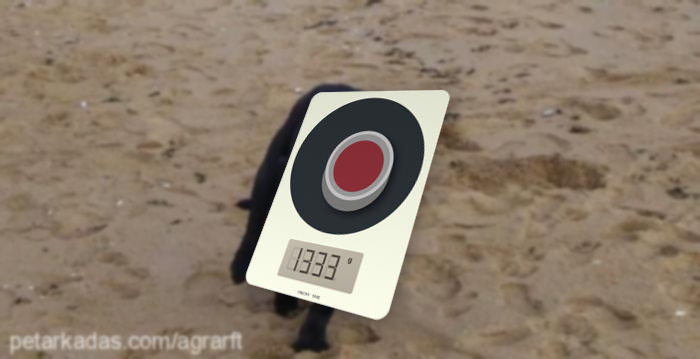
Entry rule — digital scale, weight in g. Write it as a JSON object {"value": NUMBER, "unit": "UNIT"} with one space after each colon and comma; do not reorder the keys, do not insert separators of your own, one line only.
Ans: {"value": 1333, "unit": "g"}
